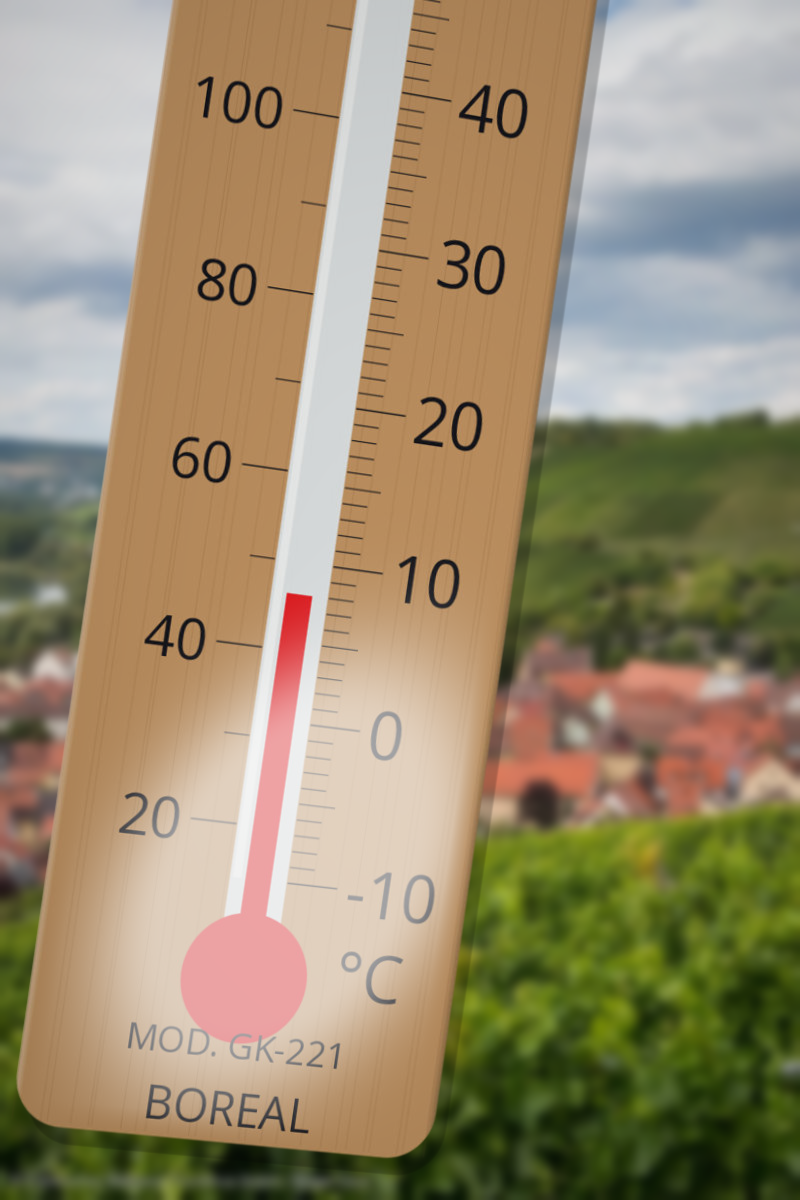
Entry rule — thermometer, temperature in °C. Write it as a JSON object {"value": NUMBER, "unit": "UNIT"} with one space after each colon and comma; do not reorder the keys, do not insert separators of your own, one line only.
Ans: {"value": 8, "unit": "°C"}
